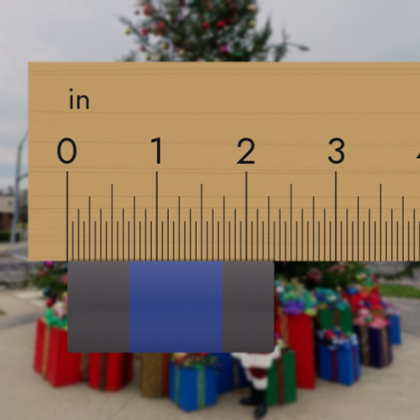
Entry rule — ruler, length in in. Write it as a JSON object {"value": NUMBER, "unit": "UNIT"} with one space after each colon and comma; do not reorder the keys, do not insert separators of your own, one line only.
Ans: {"value": 2.3125, "unit": "in"}
